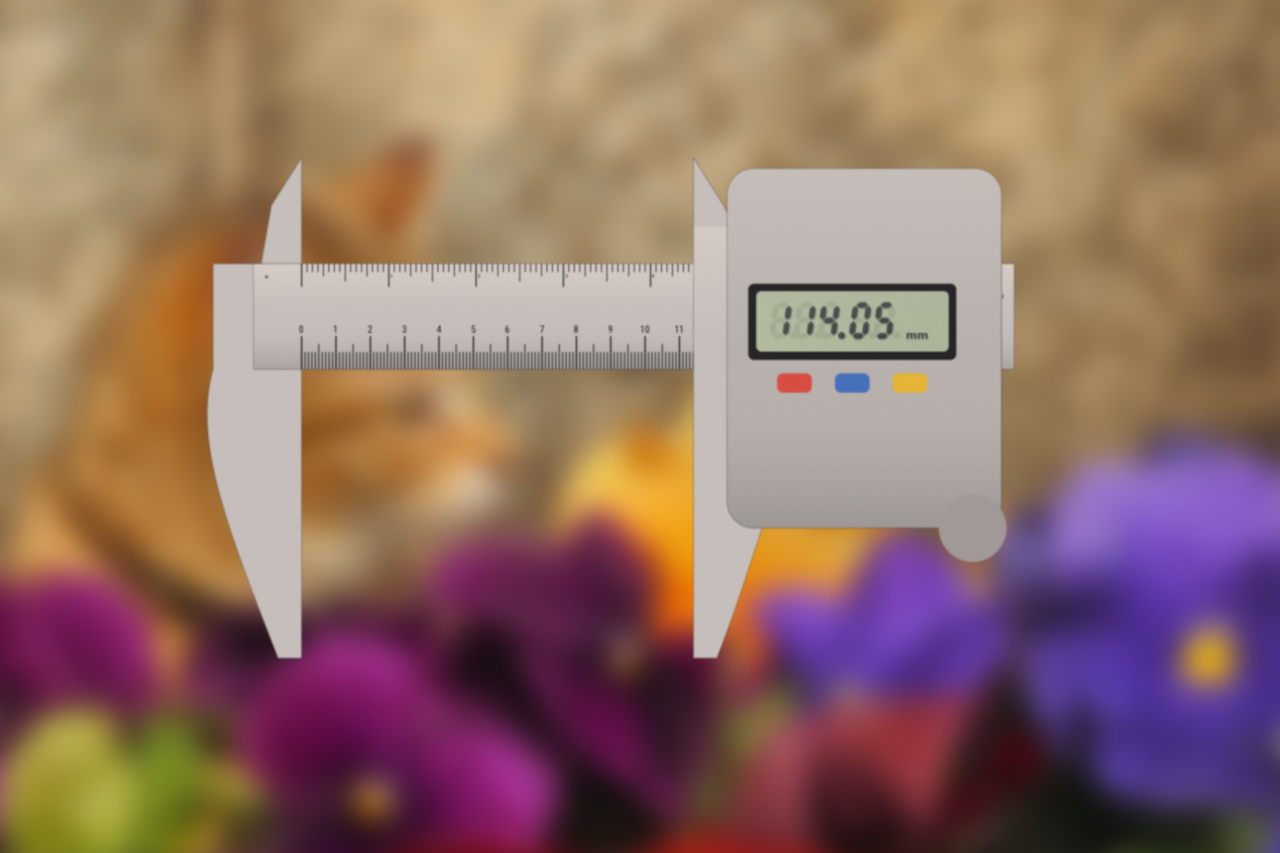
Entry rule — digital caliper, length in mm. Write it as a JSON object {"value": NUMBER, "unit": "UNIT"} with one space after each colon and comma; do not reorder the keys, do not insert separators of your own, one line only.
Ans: {"value": 114.05, "unit": "mm"}
